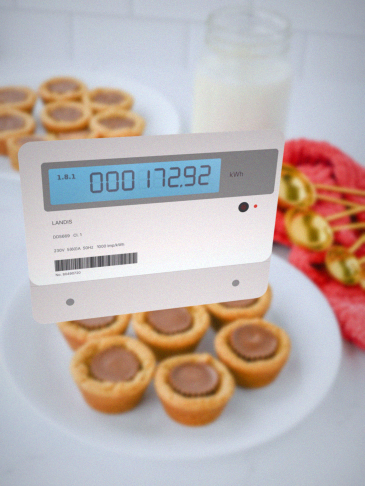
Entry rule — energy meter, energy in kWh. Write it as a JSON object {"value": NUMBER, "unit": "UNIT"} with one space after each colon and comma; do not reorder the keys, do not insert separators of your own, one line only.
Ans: {"value": 172.92, "unit": "kWh"}
